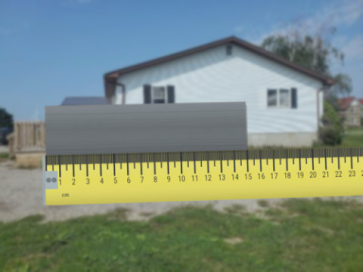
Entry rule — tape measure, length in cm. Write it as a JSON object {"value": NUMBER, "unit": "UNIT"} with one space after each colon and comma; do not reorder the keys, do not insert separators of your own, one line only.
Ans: {"value": 15, "unit": "cm"}
